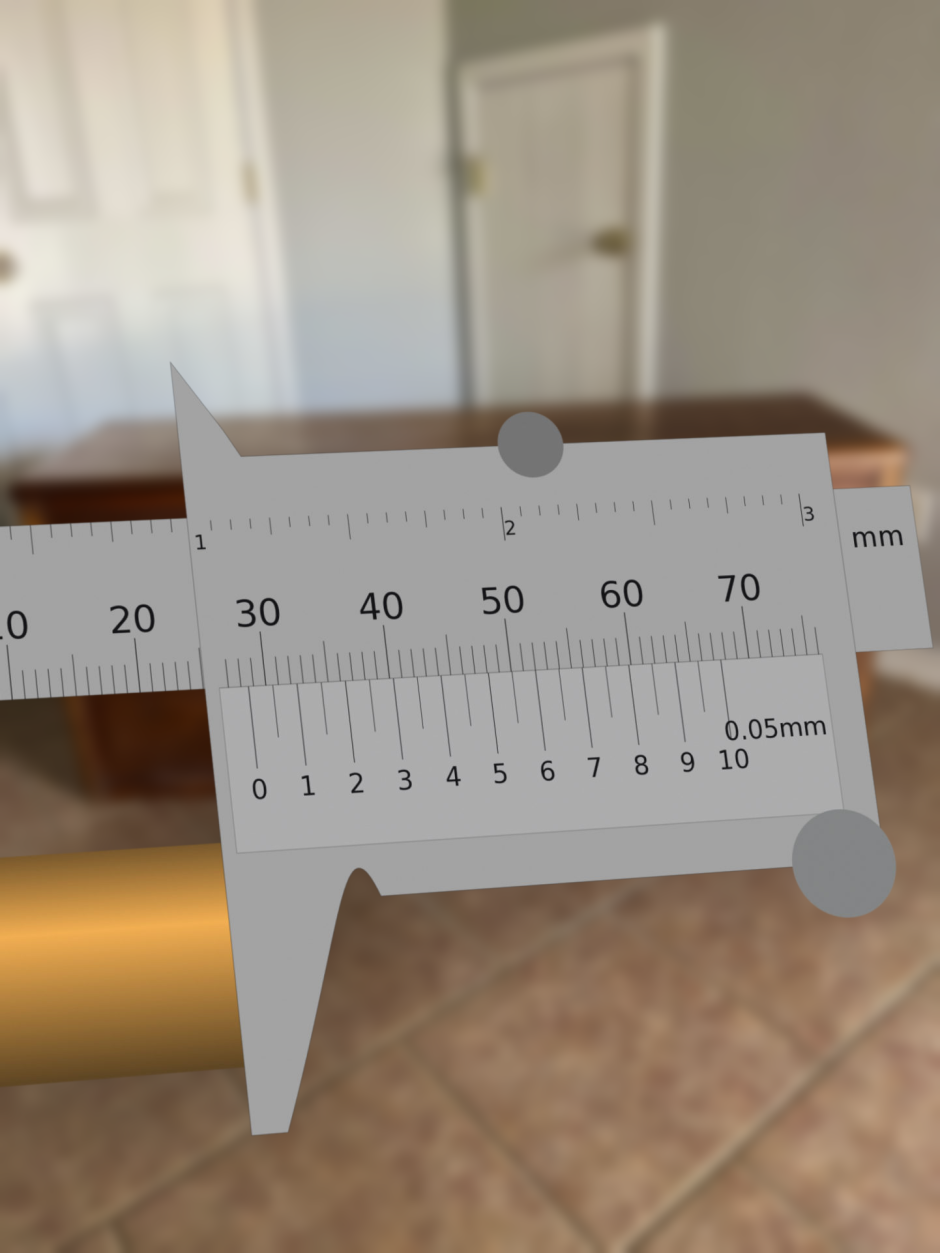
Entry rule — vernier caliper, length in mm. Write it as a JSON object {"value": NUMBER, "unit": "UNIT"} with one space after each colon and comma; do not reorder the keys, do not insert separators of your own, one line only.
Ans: {"value": 28.6, "unit": "mm"}
